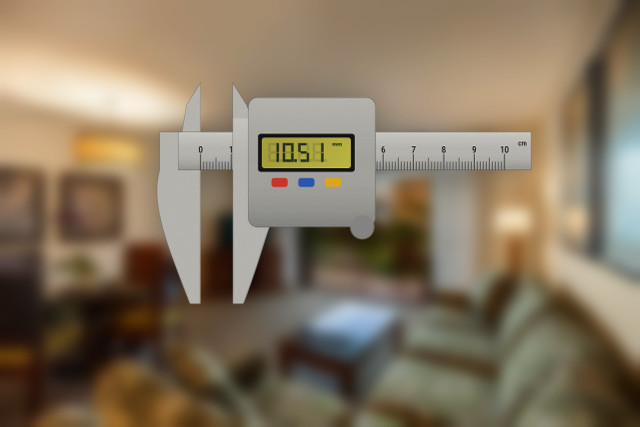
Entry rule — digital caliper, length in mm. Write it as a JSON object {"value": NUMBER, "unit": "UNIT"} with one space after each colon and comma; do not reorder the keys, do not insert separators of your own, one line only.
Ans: {"value": 10.51, "unit": "mm"}
